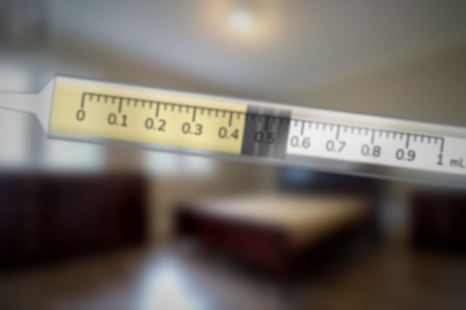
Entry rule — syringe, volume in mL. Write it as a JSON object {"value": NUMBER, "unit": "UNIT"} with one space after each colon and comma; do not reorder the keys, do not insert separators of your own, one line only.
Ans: {"value": 0.44, "unit": "mL"}
